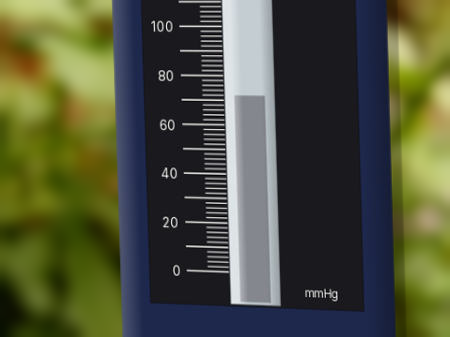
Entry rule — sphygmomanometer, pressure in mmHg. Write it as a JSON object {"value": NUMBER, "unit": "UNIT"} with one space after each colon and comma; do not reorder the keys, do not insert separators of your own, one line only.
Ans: {"value": 72, "unit": "mmHg"}
